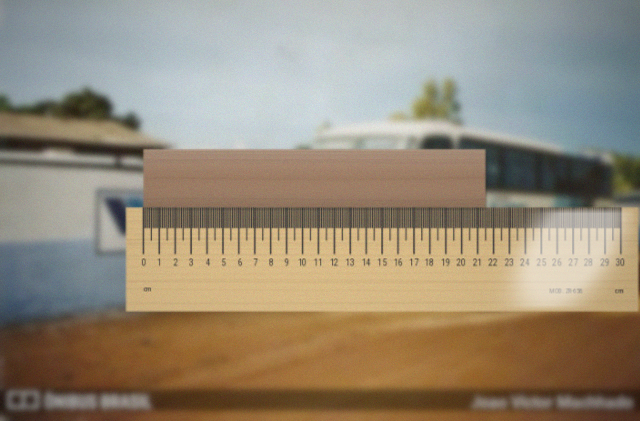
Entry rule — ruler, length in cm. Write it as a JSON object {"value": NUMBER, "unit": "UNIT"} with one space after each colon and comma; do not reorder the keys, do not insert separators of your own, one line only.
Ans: {"value": 21.5, "unit": "cm"}
